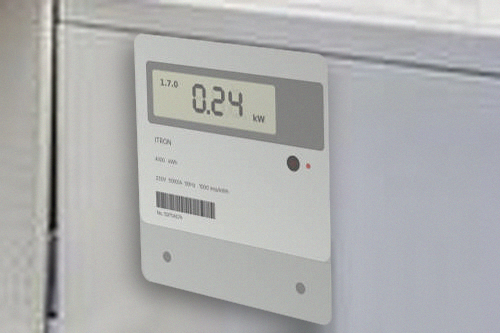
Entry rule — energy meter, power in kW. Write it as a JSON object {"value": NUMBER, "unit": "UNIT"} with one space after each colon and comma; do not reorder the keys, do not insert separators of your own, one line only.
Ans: {"value": 0.24, "unit": "kW"}
